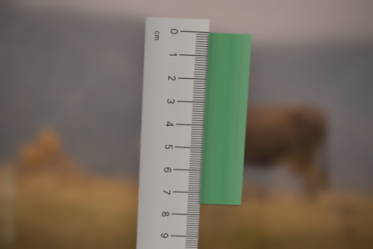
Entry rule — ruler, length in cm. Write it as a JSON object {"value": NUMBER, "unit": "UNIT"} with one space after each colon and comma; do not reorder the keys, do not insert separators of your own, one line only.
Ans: {"value": 7.5, "unit": "cm"}
